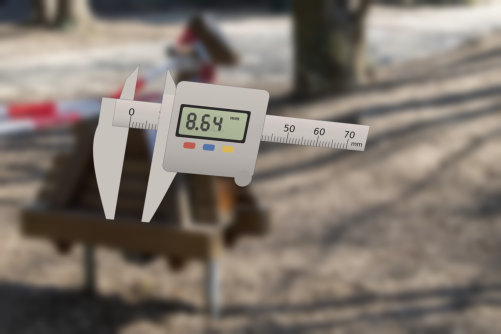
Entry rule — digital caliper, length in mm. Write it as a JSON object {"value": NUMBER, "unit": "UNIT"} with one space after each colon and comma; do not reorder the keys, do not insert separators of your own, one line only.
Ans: {"value": 8.64, "unit": "mm"}
